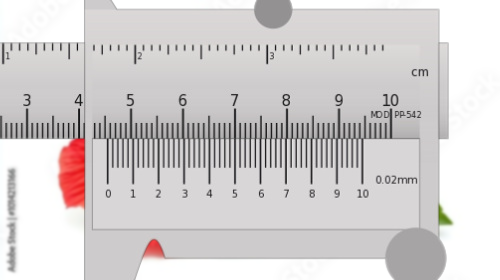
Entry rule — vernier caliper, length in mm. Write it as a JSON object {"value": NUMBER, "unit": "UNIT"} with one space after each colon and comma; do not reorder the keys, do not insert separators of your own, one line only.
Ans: {"value": 45.5, "unit": "mm"}
